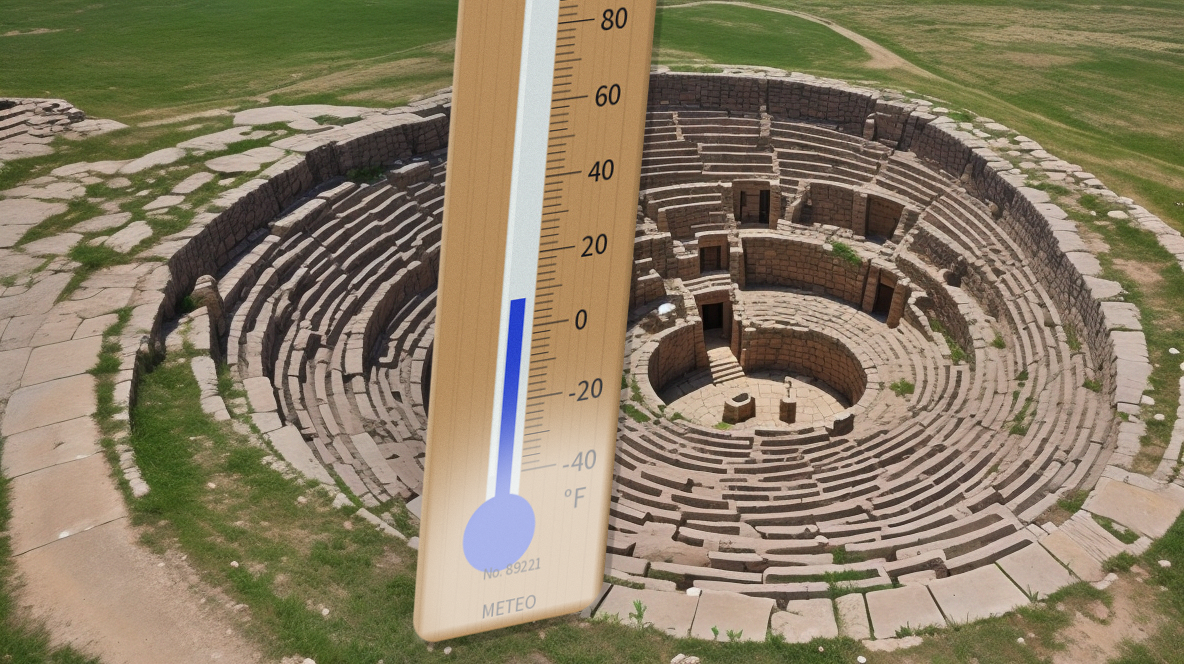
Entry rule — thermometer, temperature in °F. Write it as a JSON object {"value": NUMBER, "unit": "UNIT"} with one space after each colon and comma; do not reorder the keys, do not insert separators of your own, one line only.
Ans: {"value": 8, "unit": "°F"}
